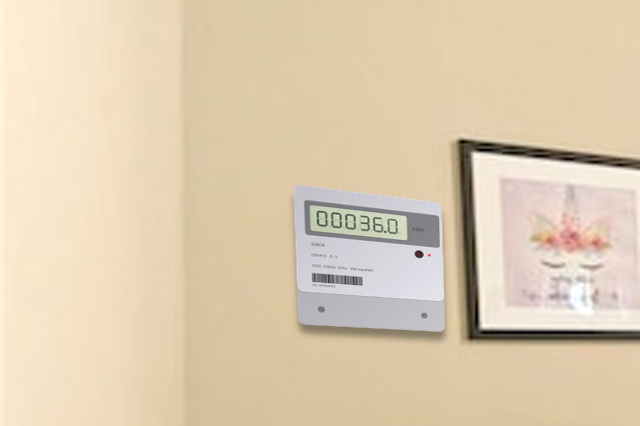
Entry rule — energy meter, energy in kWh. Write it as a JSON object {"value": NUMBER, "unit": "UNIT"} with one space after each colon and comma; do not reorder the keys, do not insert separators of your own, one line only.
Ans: {"value": 36.0, "unit": "kWh"}
